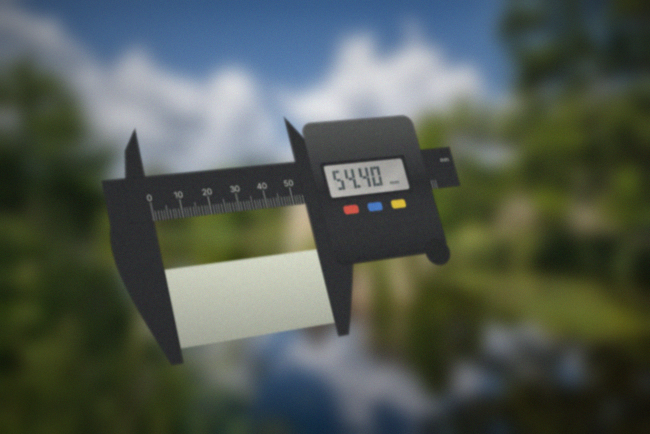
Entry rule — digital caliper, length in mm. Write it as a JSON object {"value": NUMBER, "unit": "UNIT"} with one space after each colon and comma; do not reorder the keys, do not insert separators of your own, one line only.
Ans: {"value": 54.40, "unit": "mm"}
